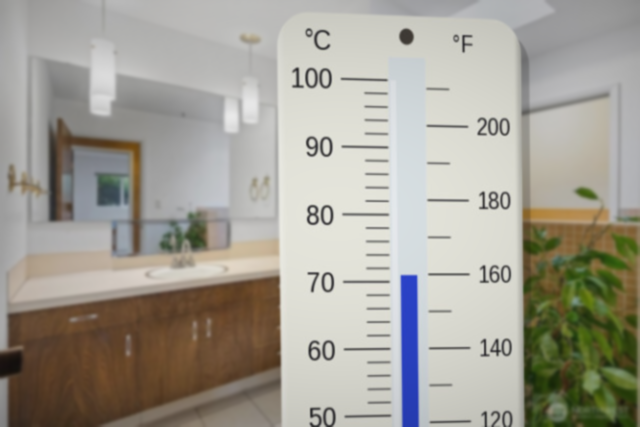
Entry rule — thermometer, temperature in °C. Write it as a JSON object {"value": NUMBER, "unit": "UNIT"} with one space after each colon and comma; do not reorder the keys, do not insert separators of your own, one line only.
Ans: {"value": 71, "unit": "°C"}
